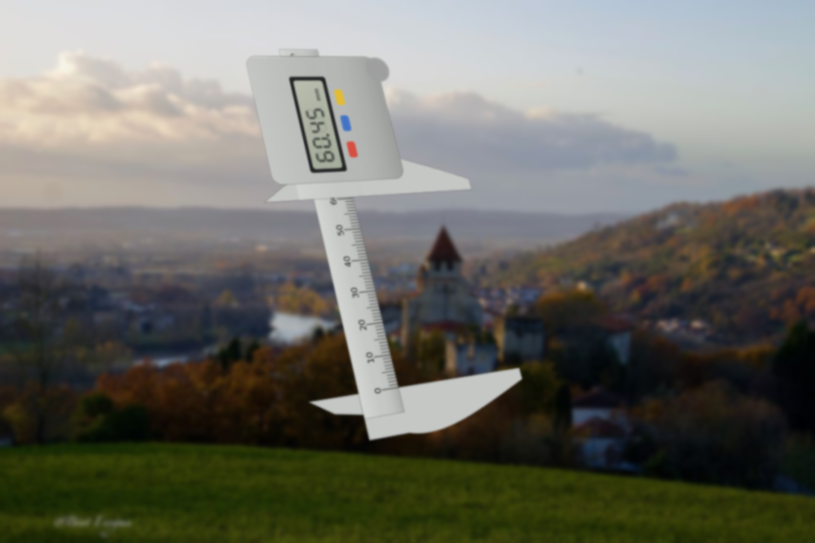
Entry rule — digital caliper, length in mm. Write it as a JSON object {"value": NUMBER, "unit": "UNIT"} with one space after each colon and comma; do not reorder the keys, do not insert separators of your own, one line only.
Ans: {"value": 60.45, "unit": "mm"}
